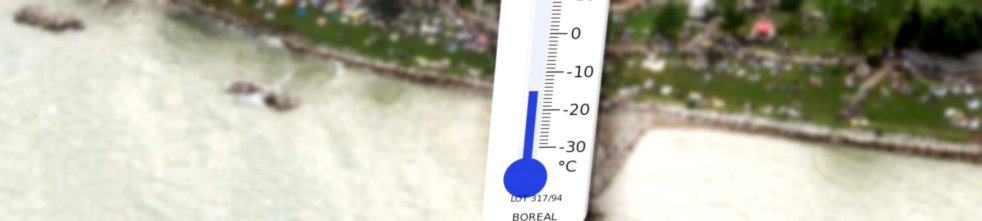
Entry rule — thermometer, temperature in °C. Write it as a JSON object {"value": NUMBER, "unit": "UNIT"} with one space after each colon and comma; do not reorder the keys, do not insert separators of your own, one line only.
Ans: {"value": -15, "unit": "°C"}
